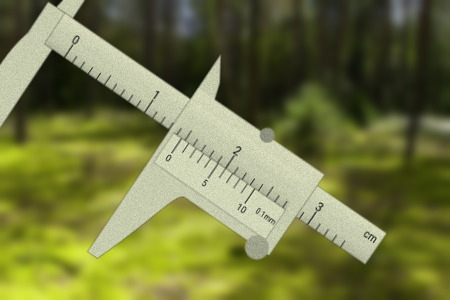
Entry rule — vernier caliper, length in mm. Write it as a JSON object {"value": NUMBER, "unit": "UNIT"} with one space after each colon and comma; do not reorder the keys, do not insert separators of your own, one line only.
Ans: {"value": 14.6, "unit": "mm"}
